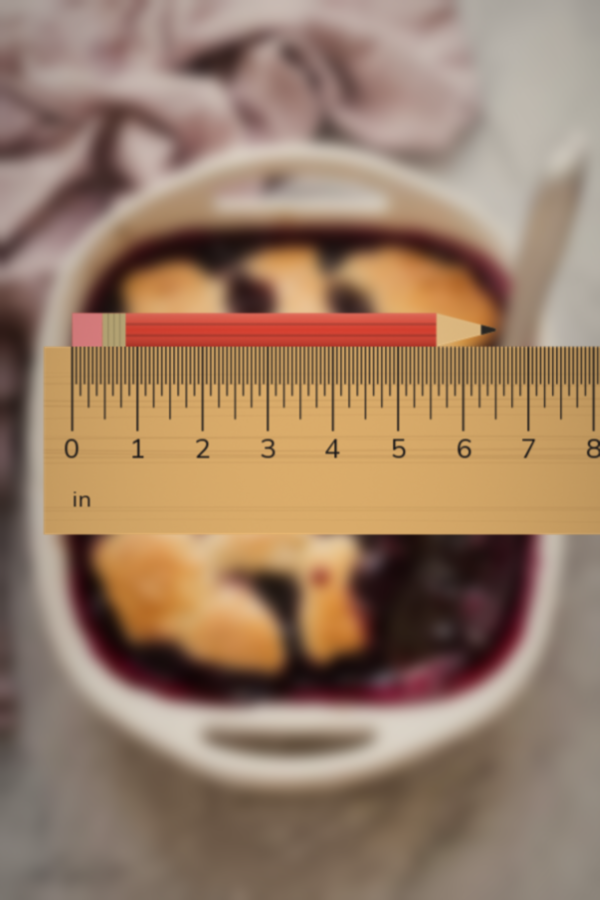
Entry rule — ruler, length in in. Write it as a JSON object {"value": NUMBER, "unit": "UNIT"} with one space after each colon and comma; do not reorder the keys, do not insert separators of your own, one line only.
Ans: {"value": 6.5, "unit": "in"}
